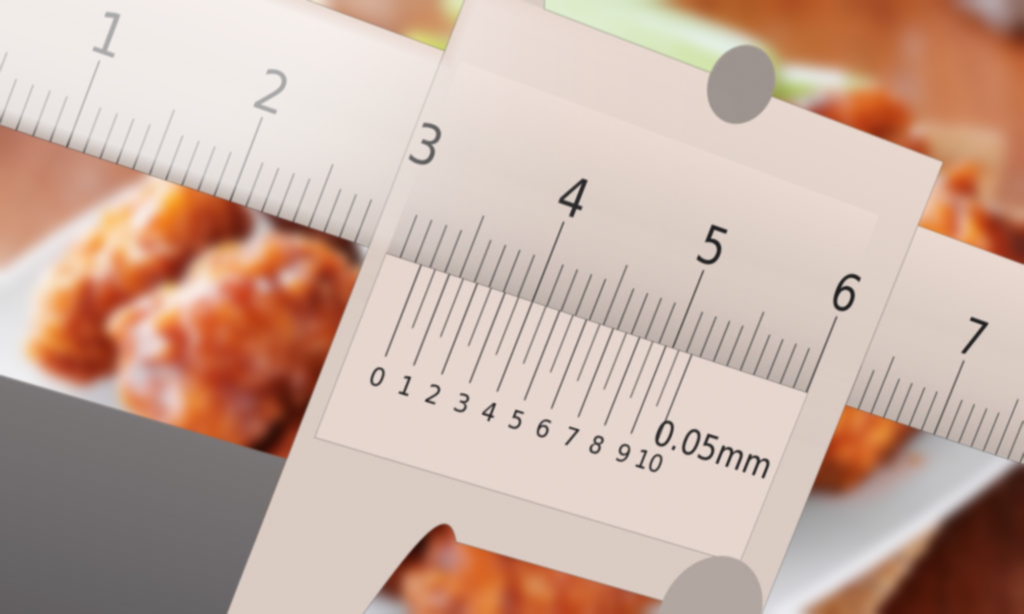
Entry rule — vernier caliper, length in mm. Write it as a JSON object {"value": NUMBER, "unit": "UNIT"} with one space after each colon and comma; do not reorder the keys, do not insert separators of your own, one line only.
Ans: {"value": 32.4, "unit": "mm"}
